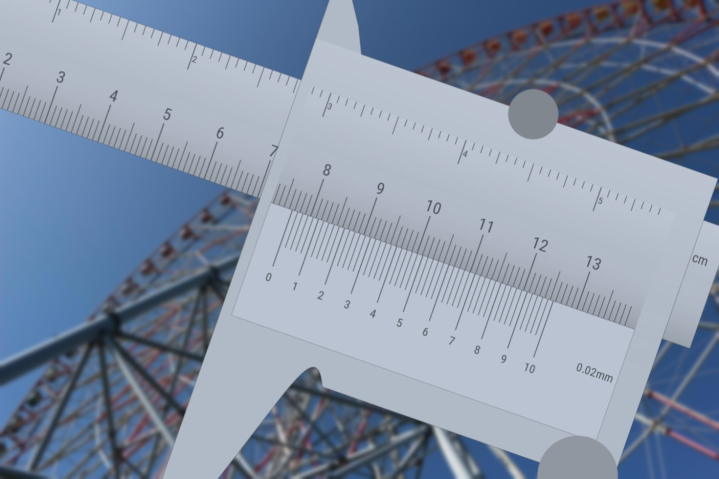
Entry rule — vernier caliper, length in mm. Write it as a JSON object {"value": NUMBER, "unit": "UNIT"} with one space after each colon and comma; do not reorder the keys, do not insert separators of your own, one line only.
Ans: {"value": 76.6, "unit": "mm"}
